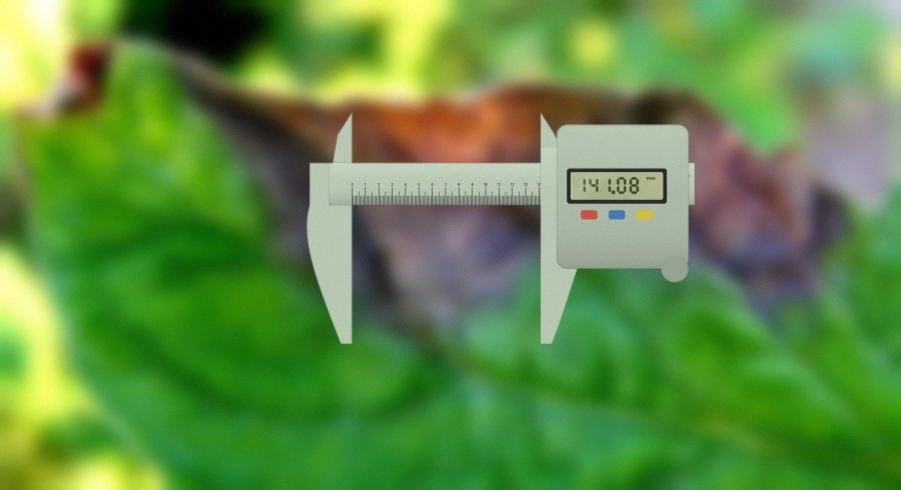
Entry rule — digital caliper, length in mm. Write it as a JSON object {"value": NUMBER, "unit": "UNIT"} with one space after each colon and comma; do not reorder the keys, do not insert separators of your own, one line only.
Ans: {"value": 141.08, "unit": "mm"}
